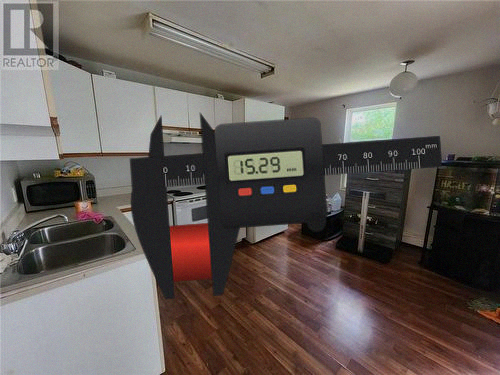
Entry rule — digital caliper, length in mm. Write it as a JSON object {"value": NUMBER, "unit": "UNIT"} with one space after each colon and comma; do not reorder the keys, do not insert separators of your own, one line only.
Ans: {"value": 15.29, "unit": "mm"}
